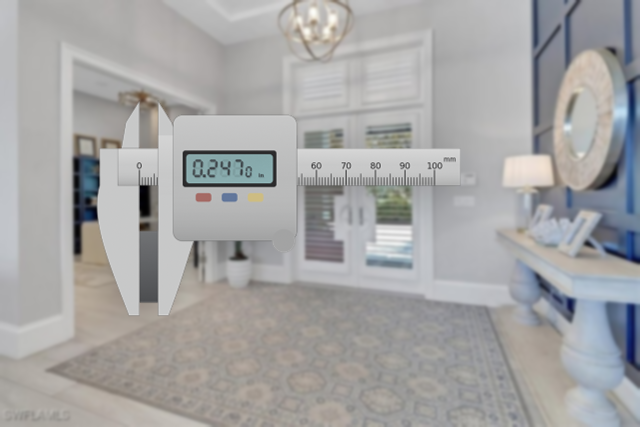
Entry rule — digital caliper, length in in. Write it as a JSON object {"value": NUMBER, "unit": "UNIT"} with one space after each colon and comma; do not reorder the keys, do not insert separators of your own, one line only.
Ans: {"value": 0.2470, "unit": "in"}
